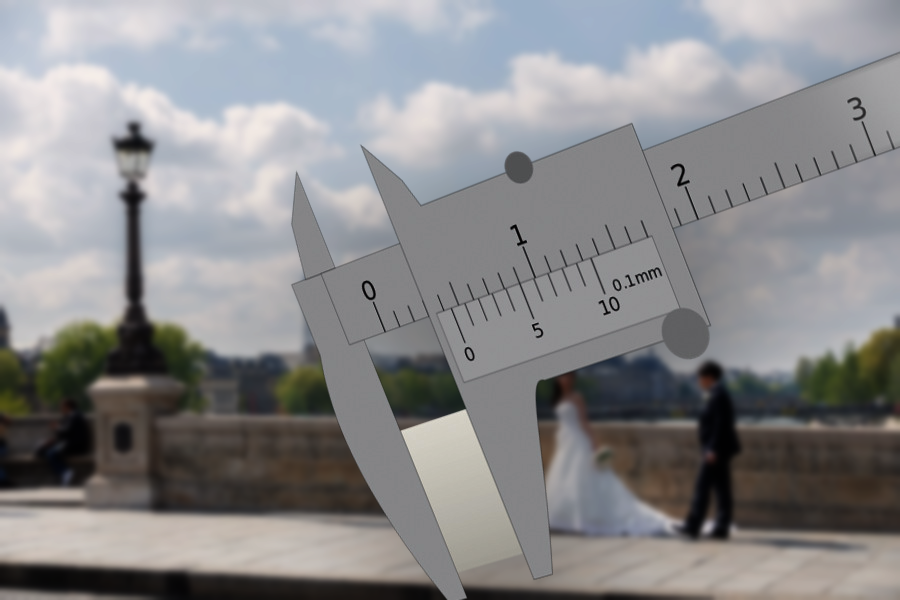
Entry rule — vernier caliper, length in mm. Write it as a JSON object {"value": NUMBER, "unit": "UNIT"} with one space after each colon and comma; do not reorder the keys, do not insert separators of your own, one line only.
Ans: {"value": 4.5, "unit": "mm"}
